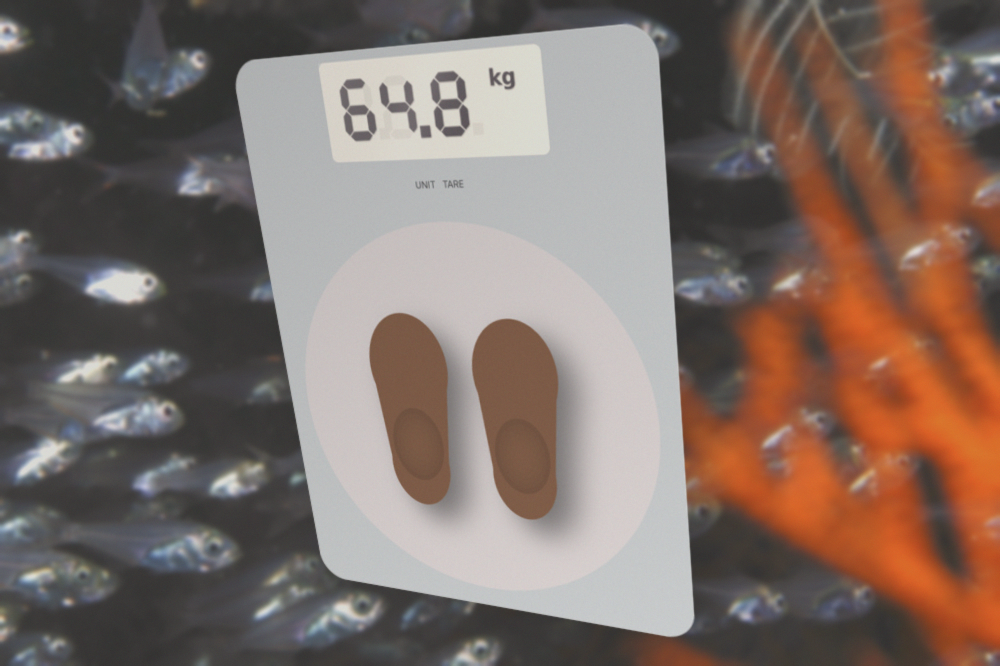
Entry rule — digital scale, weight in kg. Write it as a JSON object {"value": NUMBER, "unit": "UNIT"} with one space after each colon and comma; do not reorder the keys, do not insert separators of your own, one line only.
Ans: {"value": 64.8, "unit": "kg"}
